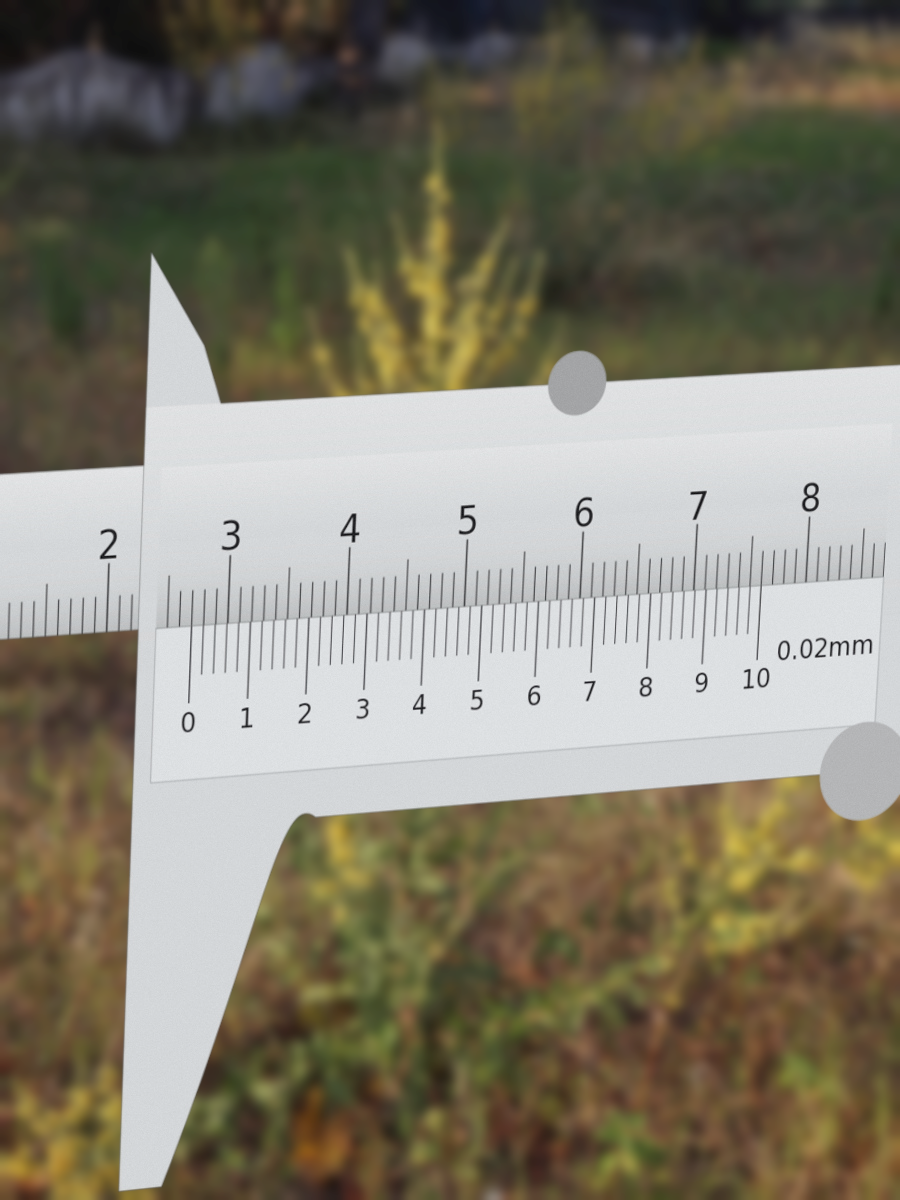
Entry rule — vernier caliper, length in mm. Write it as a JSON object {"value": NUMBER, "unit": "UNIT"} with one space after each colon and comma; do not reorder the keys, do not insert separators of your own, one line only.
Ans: {"value": 27.0, "unit": "mm"}
